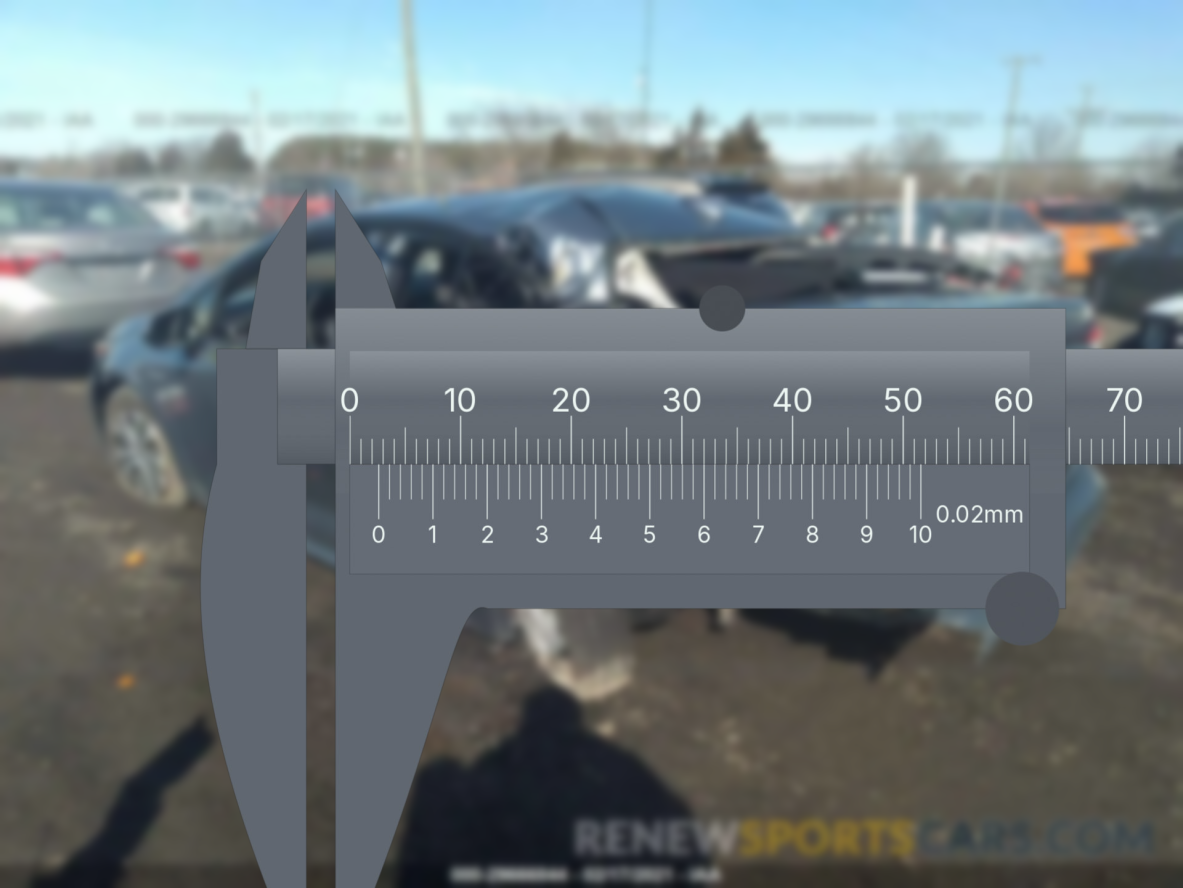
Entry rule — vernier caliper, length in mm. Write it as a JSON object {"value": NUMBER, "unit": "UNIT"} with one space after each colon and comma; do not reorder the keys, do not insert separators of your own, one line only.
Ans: {"value": 2.6, "unit": "mm"}
